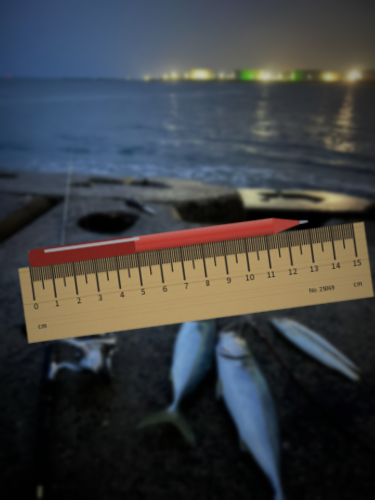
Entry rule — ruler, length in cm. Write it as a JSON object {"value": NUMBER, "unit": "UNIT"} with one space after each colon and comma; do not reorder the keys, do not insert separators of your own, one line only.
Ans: {"value": 13, "unit": "cm"}
